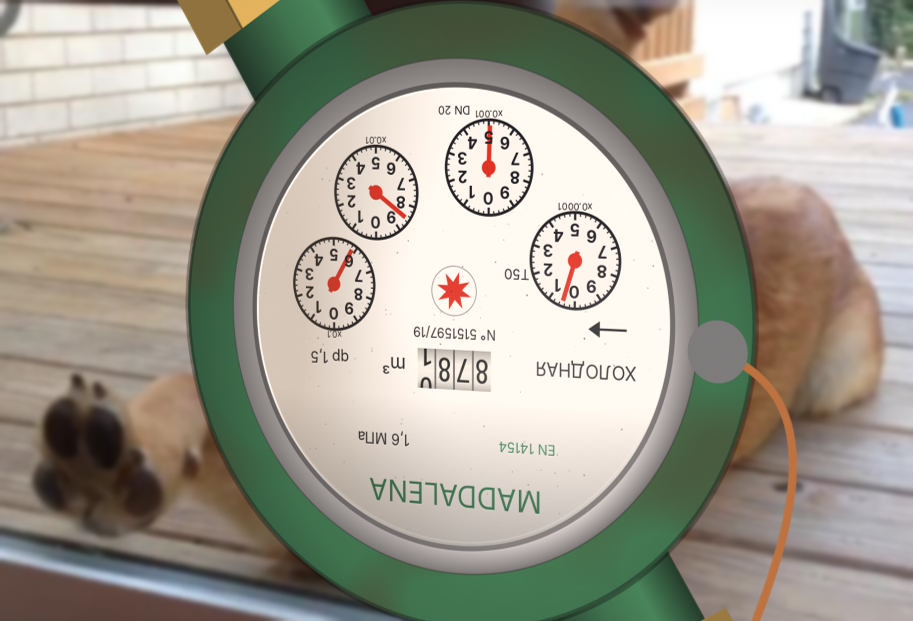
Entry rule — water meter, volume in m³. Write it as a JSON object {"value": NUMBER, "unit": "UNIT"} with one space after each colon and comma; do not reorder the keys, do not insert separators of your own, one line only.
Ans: {"value": 8780.5850, "unit": "m³"}
